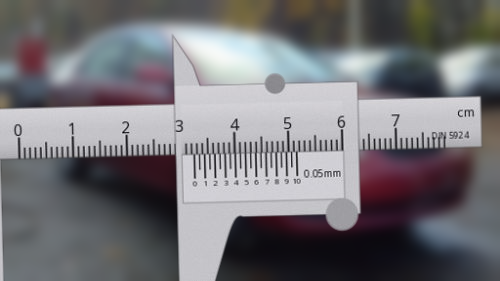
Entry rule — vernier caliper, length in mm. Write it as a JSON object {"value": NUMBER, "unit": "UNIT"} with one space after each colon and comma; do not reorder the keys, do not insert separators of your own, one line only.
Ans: {"value": 32.5, "unit": "mm"}
